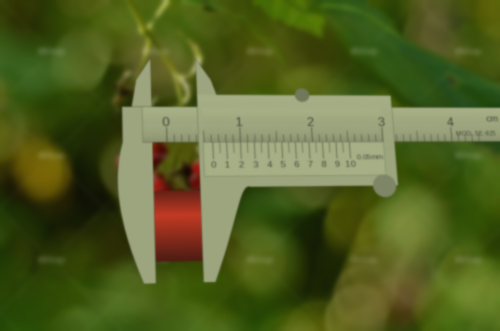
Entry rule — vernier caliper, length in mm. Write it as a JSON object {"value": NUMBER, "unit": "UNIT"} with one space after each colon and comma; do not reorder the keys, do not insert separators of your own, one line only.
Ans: {"value": 6.2, "unit": "mm"}
